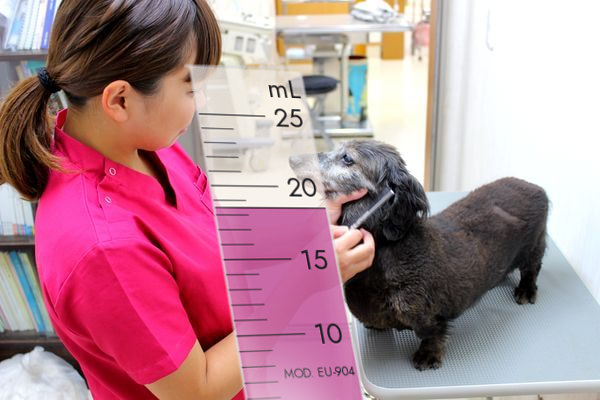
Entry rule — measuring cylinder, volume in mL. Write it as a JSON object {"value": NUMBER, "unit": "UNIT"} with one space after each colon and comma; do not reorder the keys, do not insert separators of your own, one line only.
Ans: {"value": 18.5, "unit": "mL"}
